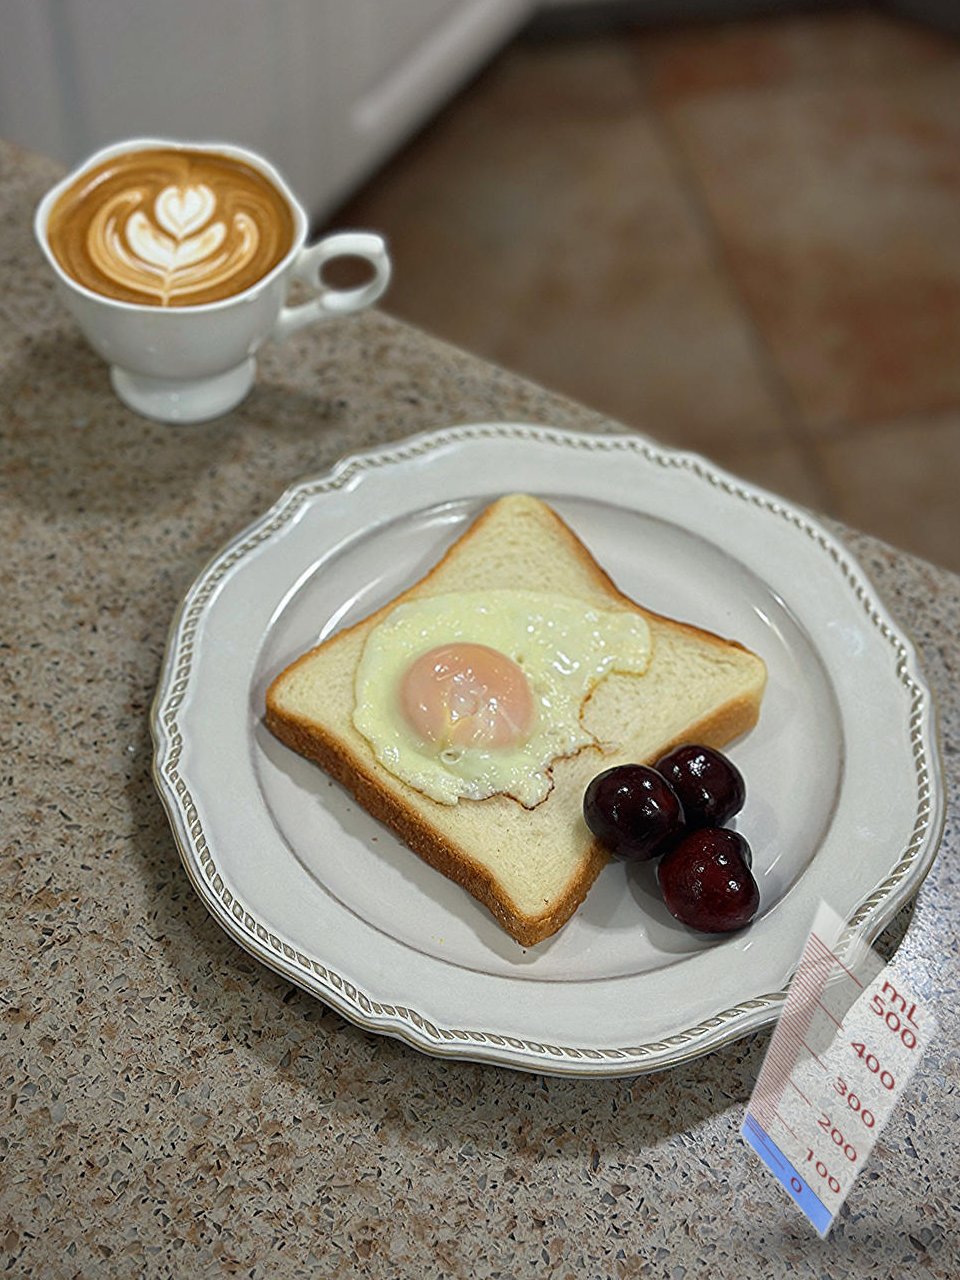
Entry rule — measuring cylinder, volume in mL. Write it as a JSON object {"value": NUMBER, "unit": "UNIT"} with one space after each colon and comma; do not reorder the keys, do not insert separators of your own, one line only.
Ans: {"value": 30, "unit": "mL"}
